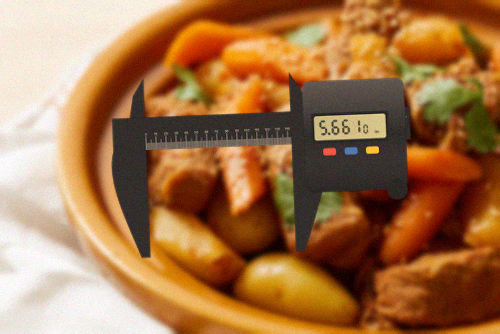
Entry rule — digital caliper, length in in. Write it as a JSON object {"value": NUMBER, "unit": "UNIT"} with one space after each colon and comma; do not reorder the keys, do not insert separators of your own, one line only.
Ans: {"value": 5.6610, "unit": "in"}
